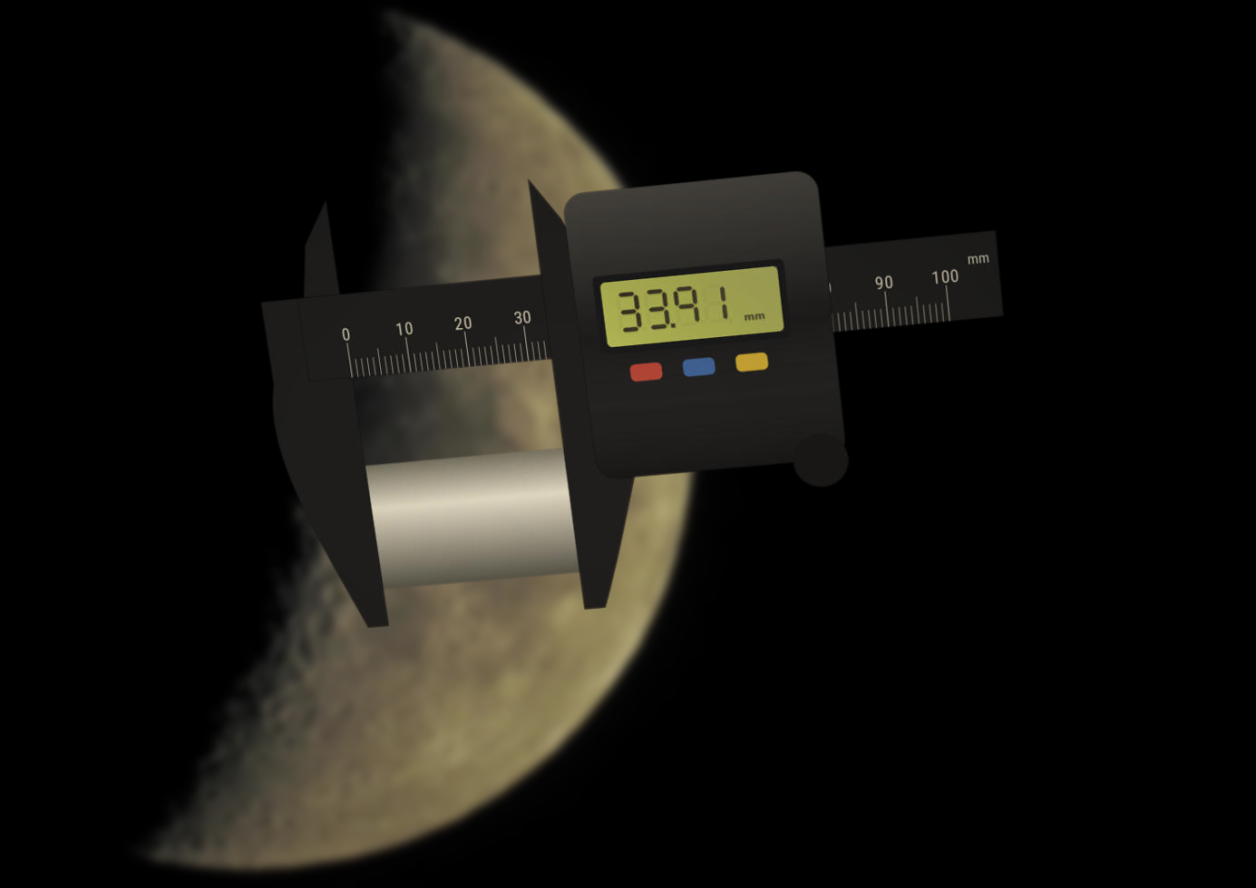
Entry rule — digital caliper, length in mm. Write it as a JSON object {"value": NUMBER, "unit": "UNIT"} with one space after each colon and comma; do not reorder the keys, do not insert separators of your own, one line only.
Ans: {"value": 33.91, "unit": "mm"}
